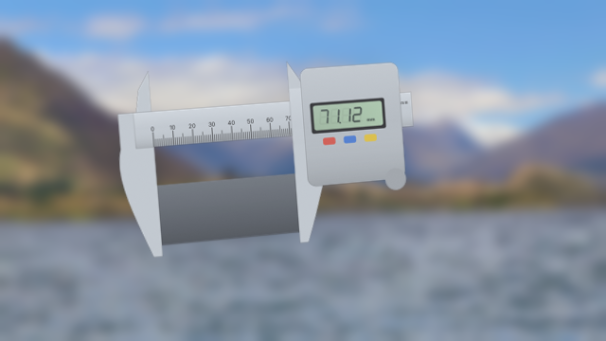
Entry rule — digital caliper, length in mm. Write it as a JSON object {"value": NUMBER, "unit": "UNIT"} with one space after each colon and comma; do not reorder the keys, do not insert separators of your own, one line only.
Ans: {"value": 71.12, "unit": "mm"}
